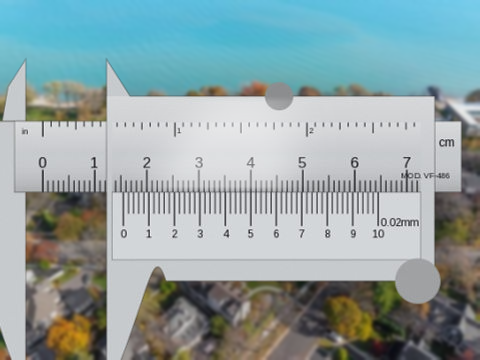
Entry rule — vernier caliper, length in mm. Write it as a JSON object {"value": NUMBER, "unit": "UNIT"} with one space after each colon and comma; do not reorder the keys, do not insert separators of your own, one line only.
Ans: {"value": 15.5, "unit": "mm"}
